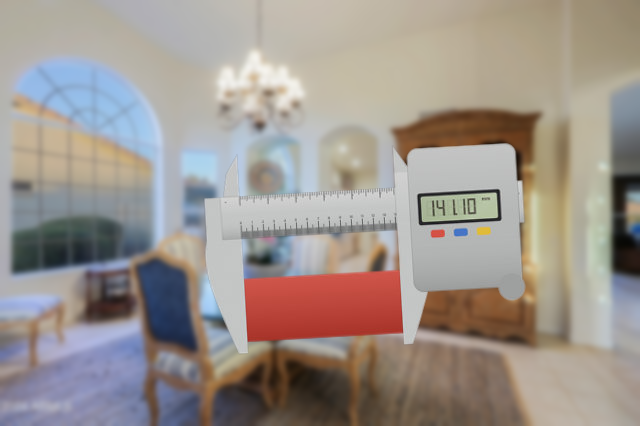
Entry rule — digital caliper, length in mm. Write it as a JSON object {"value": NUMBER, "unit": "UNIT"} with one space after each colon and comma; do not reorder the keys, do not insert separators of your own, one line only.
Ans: {"value": 141.10, "unit": "mm"}
